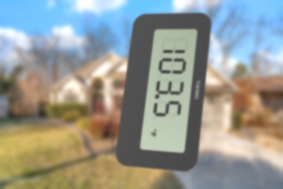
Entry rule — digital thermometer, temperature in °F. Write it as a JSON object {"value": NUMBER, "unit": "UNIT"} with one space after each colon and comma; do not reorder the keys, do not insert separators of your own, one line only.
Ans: {"value": 103.5, "unit": "°F"}
